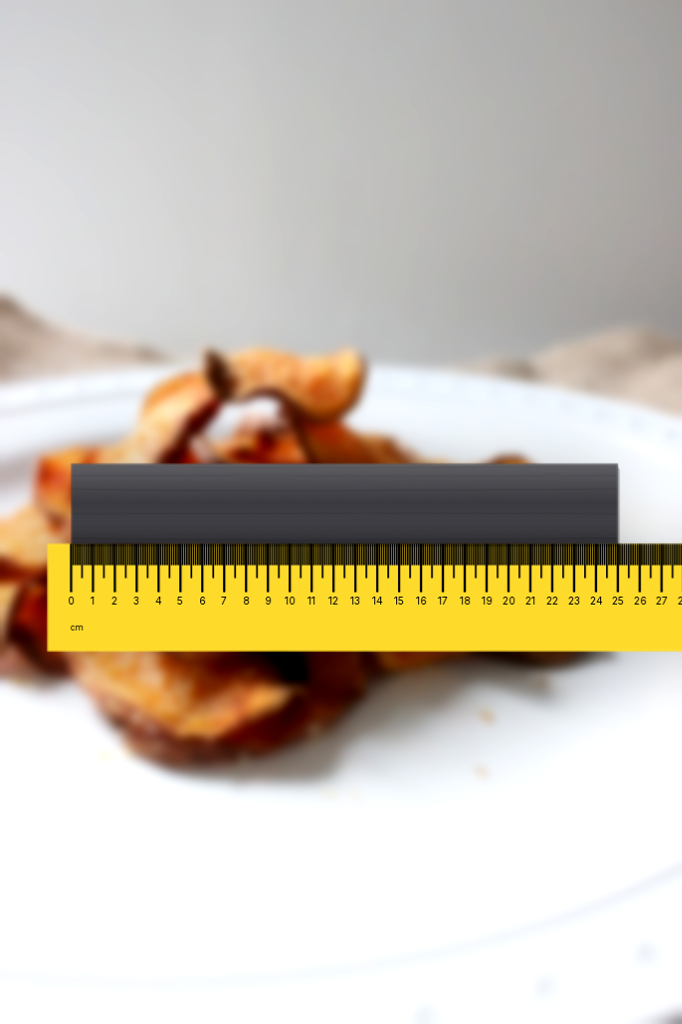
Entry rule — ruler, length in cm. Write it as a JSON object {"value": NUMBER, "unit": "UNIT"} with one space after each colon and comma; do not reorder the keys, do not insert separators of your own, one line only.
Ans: {"value": 25, "unit": "cm"}
